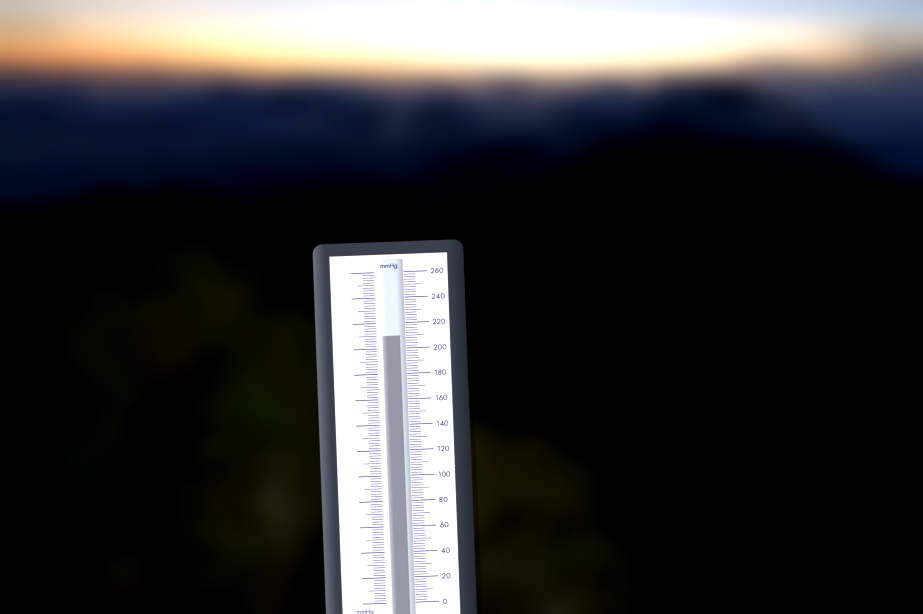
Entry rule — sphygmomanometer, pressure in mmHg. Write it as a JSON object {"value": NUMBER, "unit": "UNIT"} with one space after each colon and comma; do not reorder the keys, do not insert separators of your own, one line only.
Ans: {"value": 210, "unit": "mmHg"}
